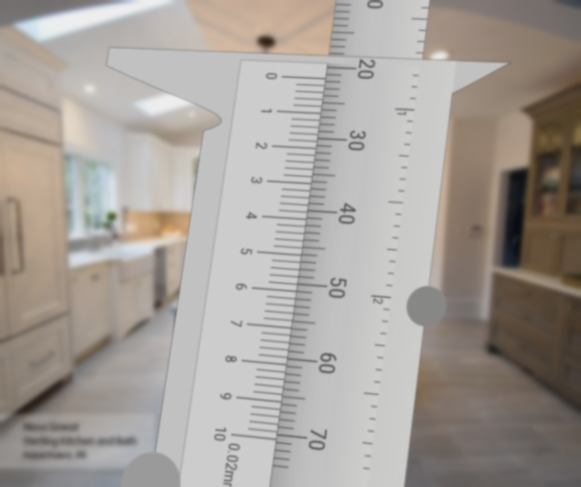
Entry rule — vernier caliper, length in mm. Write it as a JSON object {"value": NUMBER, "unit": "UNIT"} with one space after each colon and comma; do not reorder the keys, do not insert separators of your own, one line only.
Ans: {"value": 21.6, "unit": "mm"}
